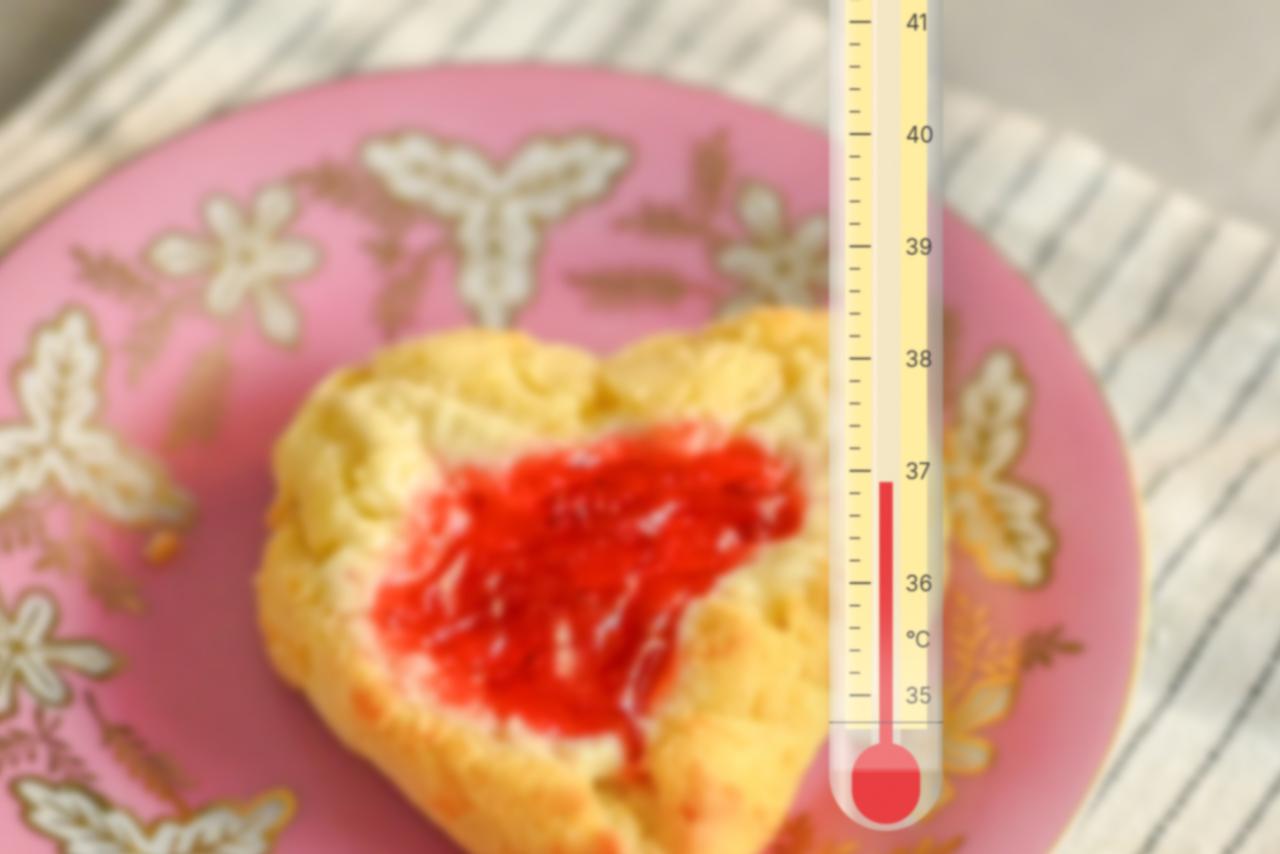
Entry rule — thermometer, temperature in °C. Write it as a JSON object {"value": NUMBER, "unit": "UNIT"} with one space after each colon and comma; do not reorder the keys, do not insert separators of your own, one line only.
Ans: {"value": 36.9, "unit": "°C"}
